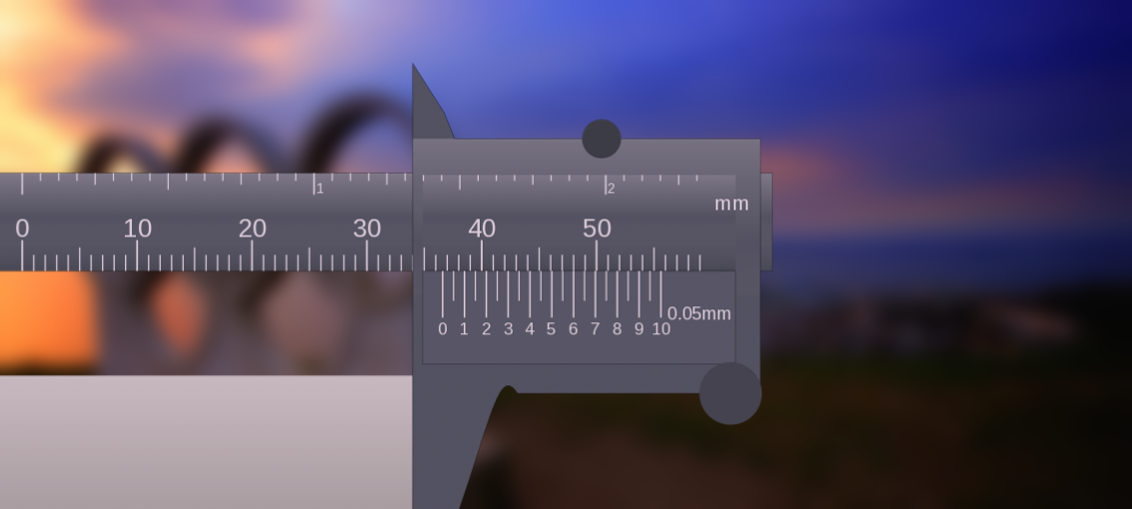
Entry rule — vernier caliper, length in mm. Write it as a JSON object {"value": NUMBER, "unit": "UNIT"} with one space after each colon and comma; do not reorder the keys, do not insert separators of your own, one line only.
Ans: {"value": 36.6, "unit": "mm"}
